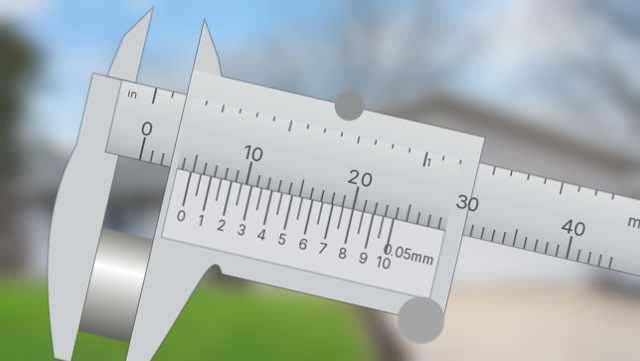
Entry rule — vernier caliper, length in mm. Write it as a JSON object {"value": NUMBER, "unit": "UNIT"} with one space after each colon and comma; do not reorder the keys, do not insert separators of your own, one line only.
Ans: {"value": 4.8, "unit": "mm"}
